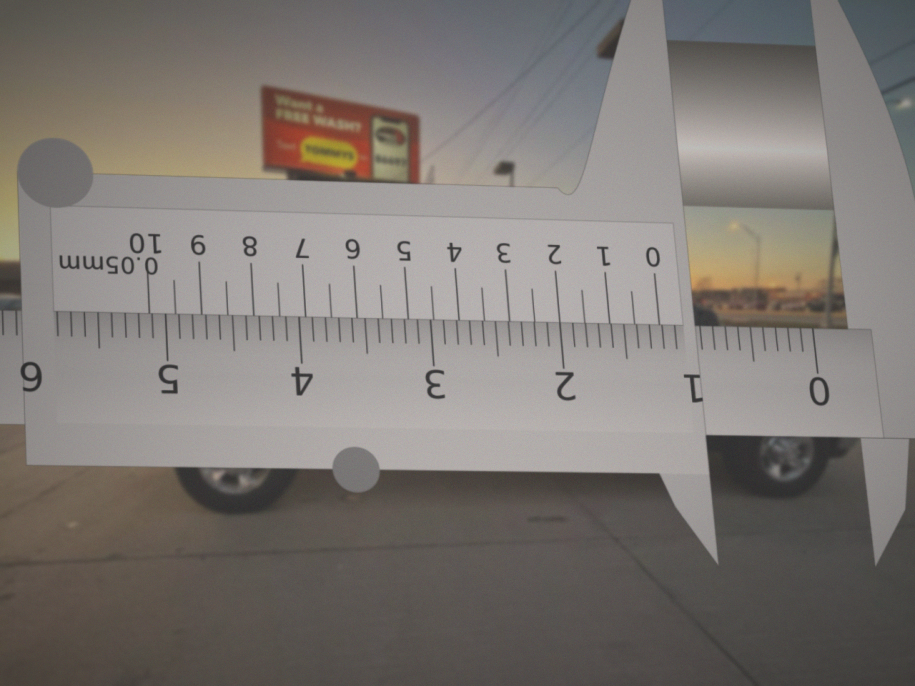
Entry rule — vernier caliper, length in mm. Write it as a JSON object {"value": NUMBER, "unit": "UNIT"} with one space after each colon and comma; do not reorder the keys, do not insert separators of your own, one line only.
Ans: {"value": 12.2, "unit": "mm"}
